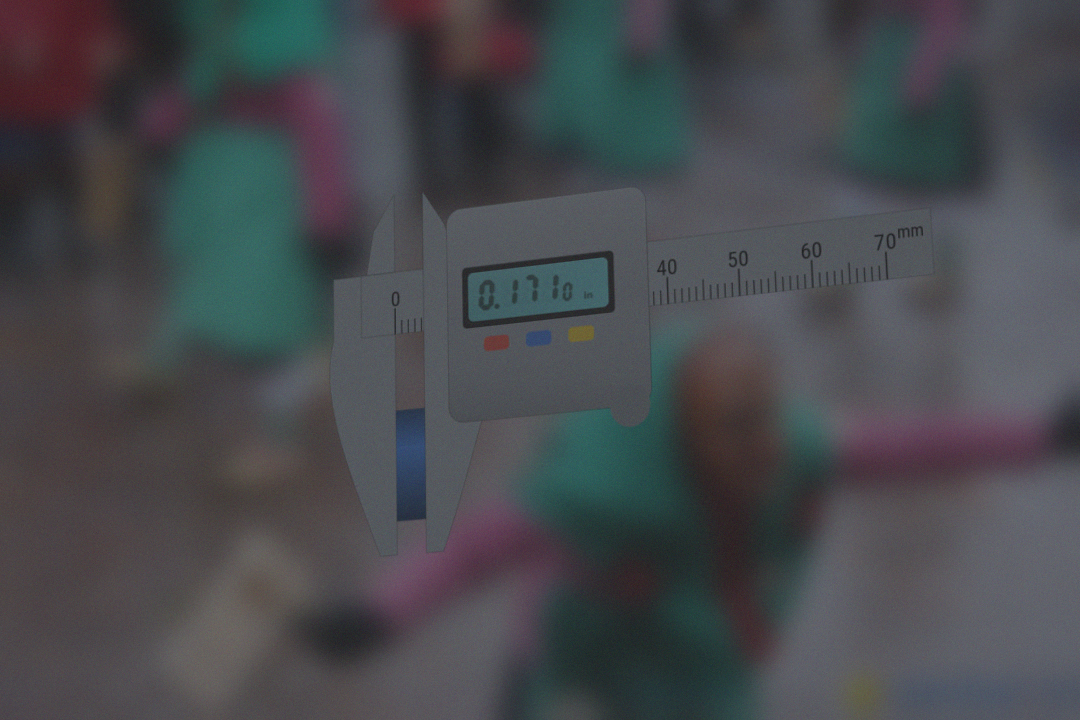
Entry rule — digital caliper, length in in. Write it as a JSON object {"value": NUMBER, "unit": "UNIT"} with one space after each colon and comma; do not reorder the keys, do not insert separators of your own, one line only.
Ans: {"value": 0.1710, "unit": "in"}
